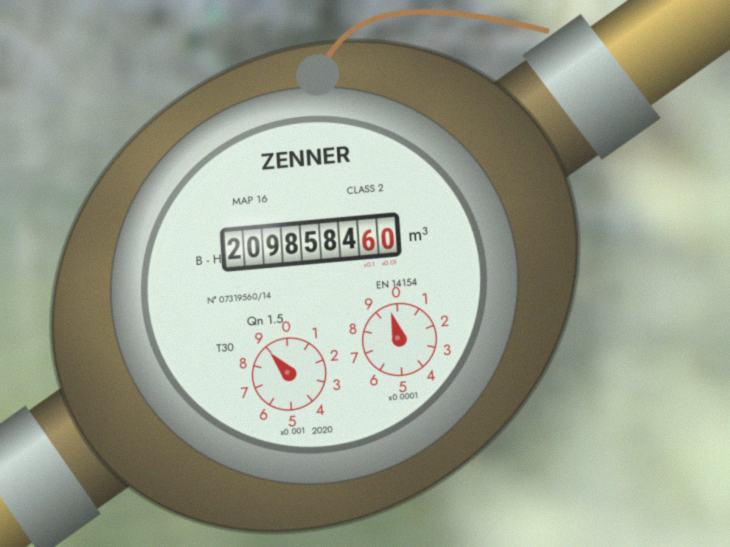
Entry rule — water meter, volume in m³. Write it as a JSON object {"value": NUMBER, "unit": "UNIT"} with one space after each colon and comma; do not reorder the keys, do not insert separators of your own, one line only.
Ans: {"value": 2098584.5989, "unit": "m³"}
